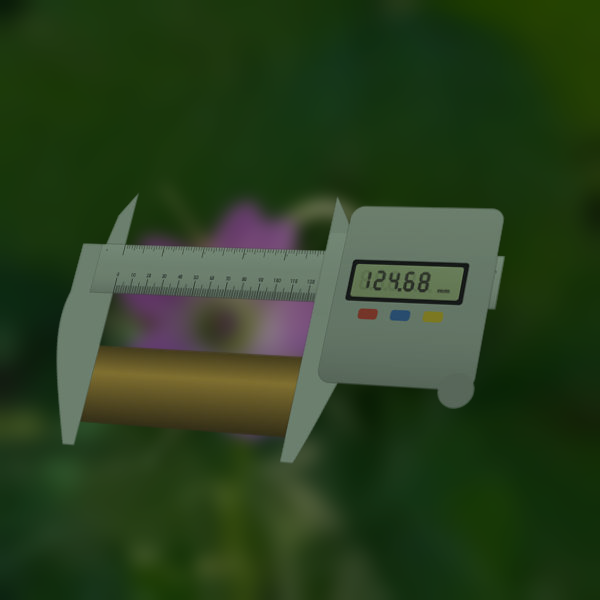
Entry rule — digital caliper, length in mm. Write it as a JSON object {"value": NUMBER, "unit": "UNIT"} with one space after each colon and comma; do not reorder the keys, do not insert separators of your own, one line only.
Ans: {"value": 124.68, "unit": "mm"}
